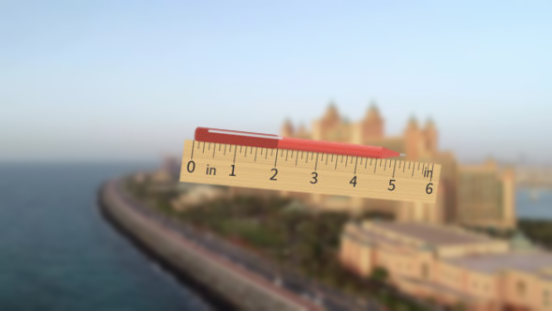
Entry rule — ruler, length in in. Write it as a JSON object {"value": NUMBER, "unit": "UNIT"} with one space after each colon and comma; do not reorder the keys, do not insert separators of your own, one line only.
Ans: {"value": 5.25, "unit": "in"}
